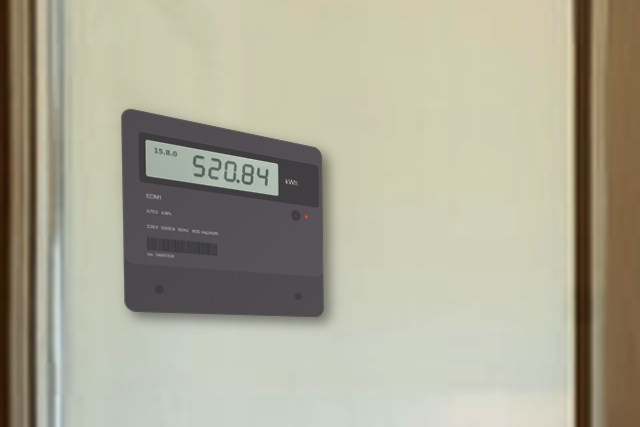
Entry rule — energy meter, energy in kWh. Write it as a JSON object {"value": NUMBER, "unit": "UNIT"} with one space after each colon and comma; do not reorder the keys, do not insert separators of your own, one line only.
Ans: {"value": 520.84, "unit": "kWh"}
